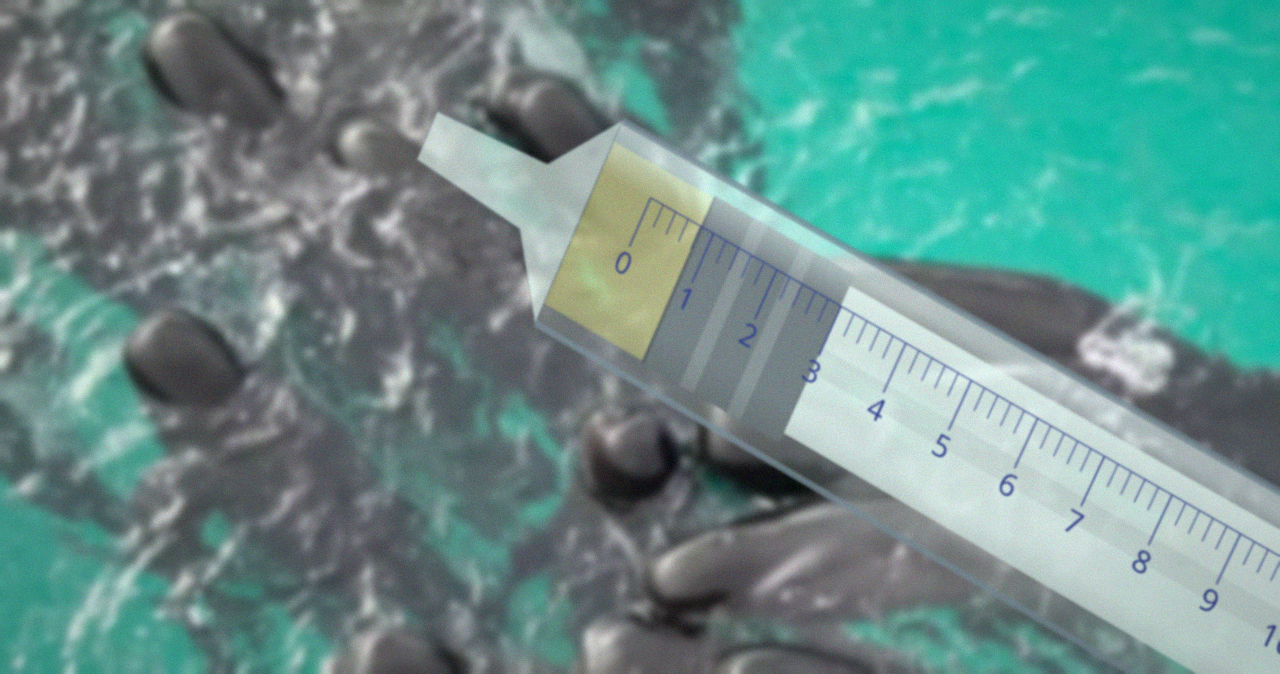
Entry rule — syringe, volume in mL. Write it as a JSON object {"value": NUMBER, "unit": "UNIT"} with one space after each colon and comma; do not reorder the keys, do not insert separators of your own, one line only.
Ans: {"value": 0.8, "unit": "mL"}
